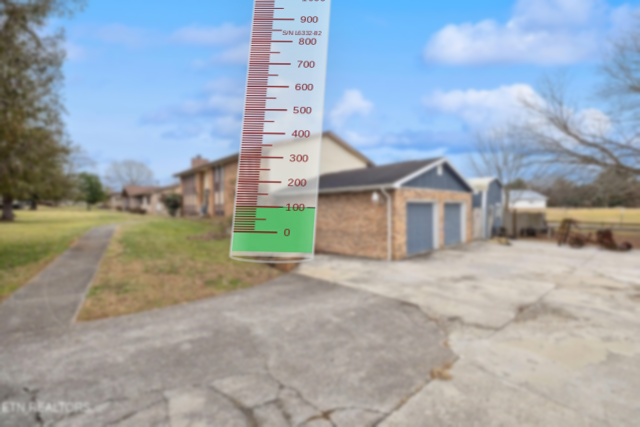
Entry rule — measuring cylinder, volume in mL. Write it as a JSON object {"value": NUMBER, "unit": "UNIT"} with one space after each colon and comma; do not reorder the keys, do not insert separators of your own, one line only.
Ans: {"value": 100, "unit": "mL"}
